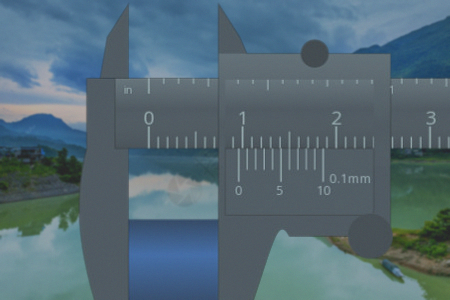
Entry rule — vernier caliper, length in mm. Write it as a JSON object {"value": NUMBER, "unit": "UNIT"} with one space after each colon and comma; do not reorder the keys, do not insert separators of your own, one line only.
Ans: {"value": 9.6, "unit": "mm"}
